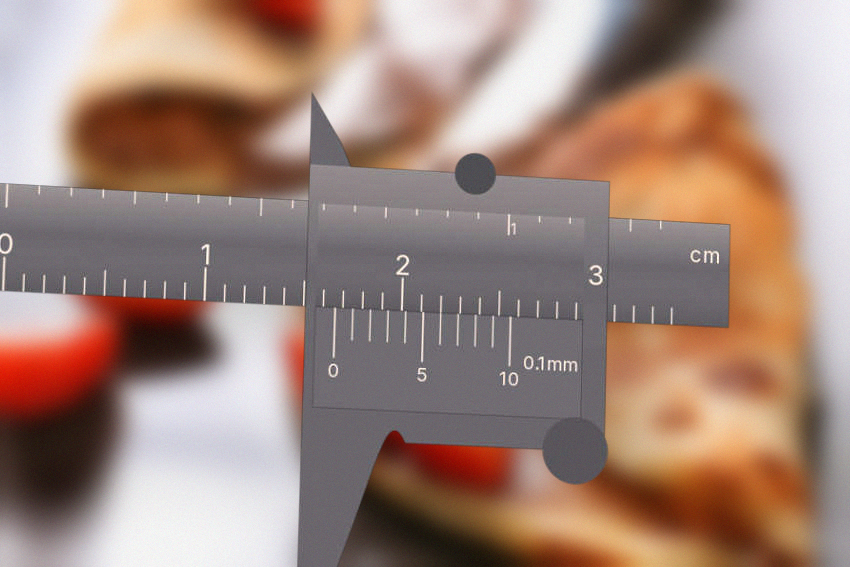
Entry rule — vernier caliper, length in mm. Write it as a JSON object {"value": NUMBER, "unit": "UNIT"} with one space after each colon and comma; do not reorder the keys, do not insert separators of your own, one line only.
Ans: {"value": 16.6, "unit": "mm"}
